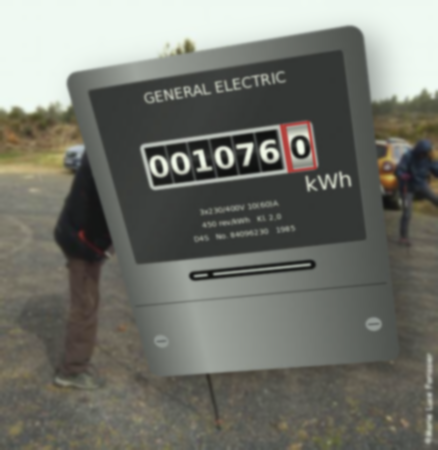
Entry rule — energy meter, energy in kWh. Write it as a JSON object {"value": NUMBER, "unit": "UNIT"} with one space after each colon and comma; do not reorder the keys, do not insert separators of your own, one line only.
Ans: {"value": 1076.0, "unit": "kWh"}
